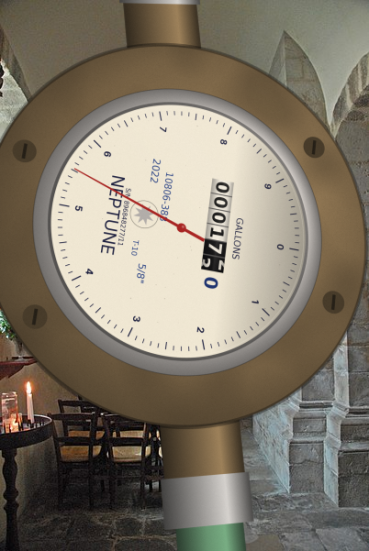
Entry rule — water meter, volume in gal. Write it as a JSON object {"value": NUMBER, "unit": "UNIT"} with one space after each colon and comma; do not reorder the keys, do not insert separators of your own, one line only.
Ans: {"value": 1725.5, "unit": "gal"}
